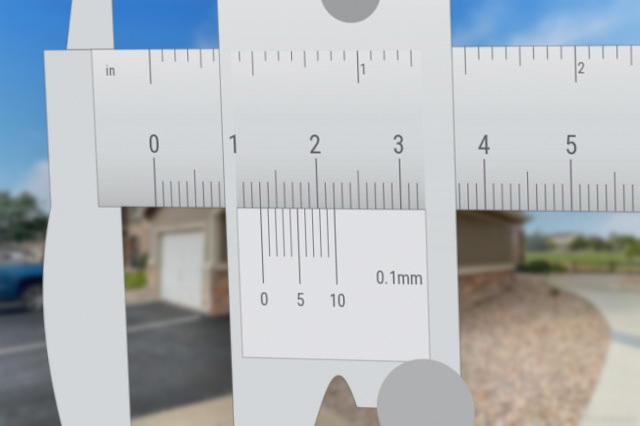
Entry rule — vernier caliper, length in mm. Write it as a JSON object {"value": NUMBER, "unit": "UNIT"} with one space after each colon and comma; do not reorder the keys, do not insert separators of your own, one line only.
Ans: {"value": 13.0, "unit": "mm"}
